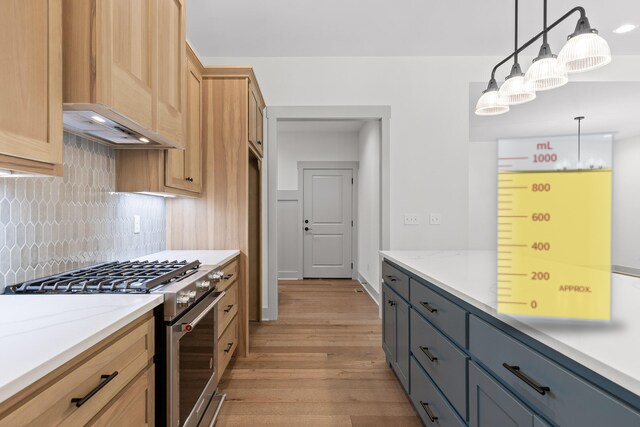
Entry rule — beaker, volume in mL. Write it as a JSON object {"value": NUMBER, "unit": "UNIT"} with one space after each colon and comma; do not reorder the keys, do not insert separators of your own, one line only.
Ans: {"value": 900, "unit": "mL"}
